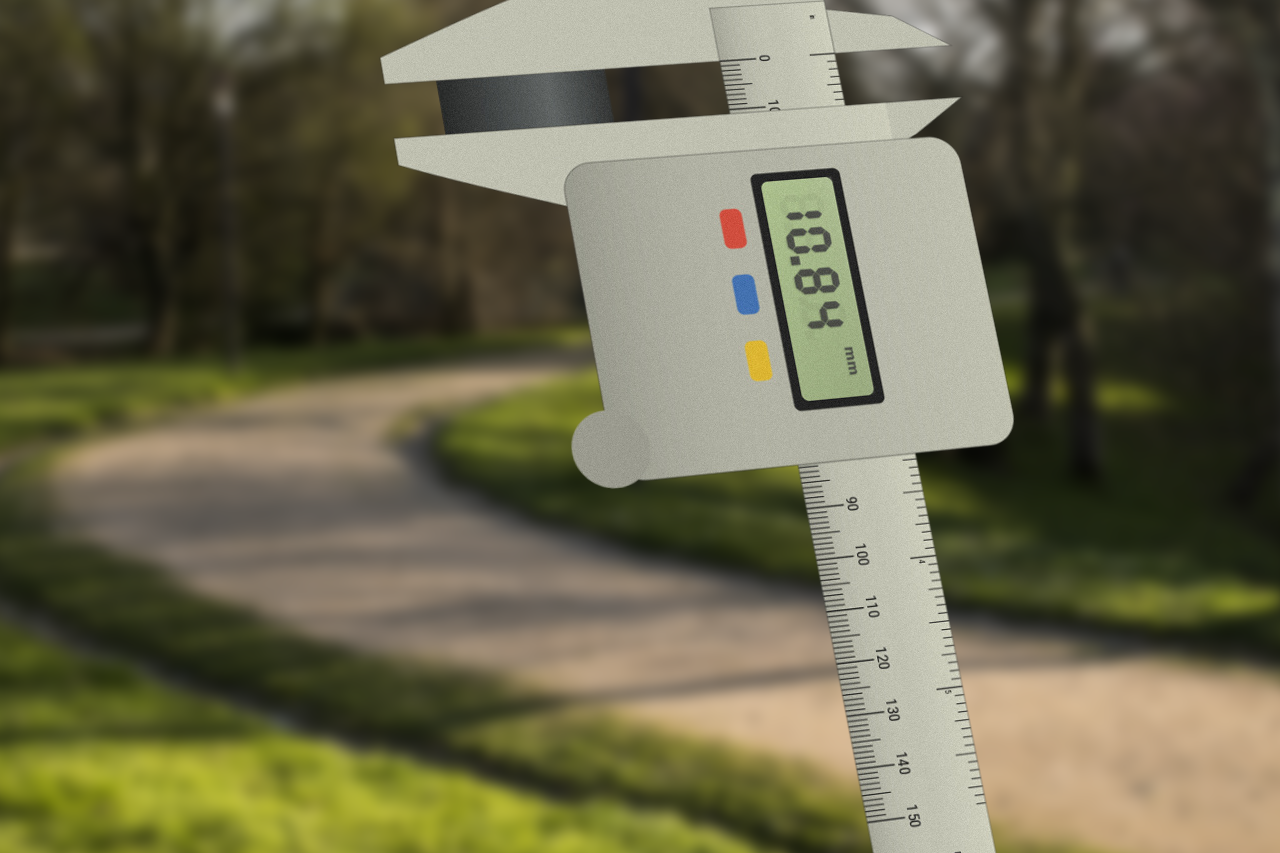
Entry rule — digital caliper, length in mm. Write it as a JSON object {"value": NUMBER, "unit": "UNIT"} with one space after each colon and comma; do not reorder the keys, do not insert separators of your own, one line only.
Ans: {"value": 10.84, "unit": "mm"}
